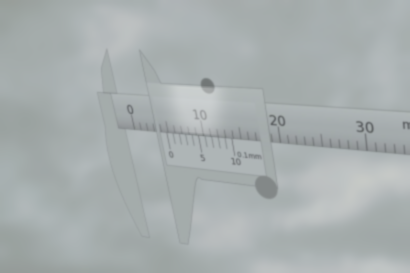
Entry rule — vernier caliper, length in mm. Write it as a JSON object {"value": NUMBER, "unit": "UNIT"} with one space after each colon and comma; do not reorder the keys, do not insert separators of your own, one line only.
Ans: {"value": 4.8, "unit": "mm"}
